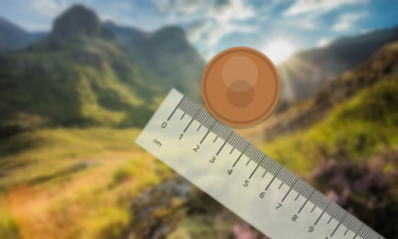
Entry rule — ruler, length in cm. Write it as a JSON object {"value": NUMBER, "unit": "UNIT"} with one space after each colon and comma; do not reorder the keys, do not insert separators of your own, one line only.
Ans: {"value": 4, "unit": "cm"}
